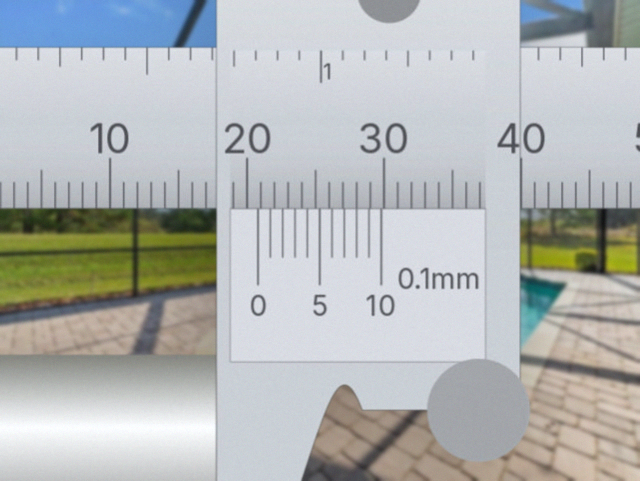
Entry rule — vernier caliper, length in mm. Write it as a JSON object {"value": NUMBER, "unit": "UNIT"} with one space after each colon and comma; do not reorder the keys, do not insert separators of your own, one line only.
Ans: {"value": 20.8, "unit": "mm"}
